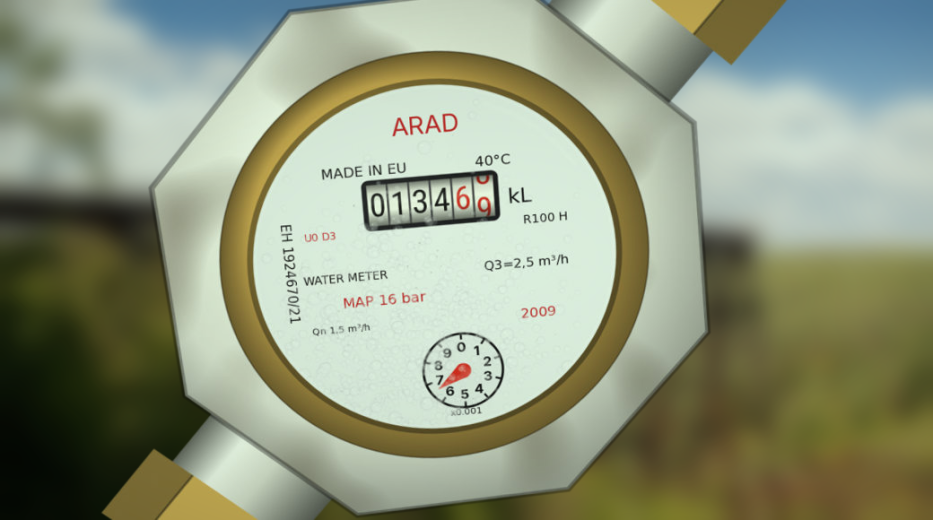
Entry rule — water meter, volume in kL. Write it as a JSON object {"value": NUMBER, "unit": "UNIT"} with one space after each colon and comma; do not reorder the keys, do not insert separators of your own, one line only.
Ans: {"value": 134.686, "unit": "kL"}
